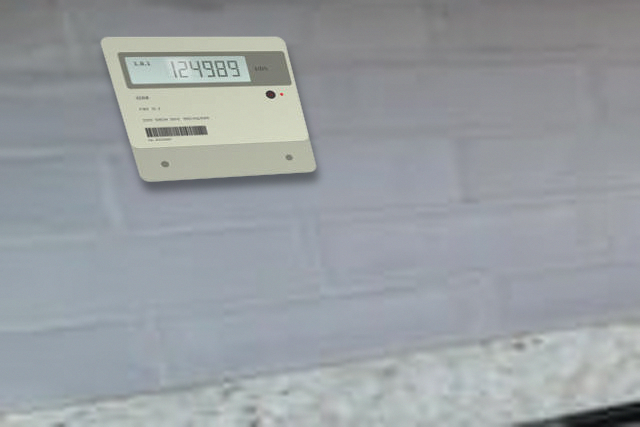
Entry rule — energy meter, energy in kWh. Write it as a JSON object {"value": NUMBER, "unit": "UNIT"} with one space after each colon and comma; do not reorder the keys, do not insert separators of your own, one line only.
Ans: {"value": 124989, "unit": "kWh"}
